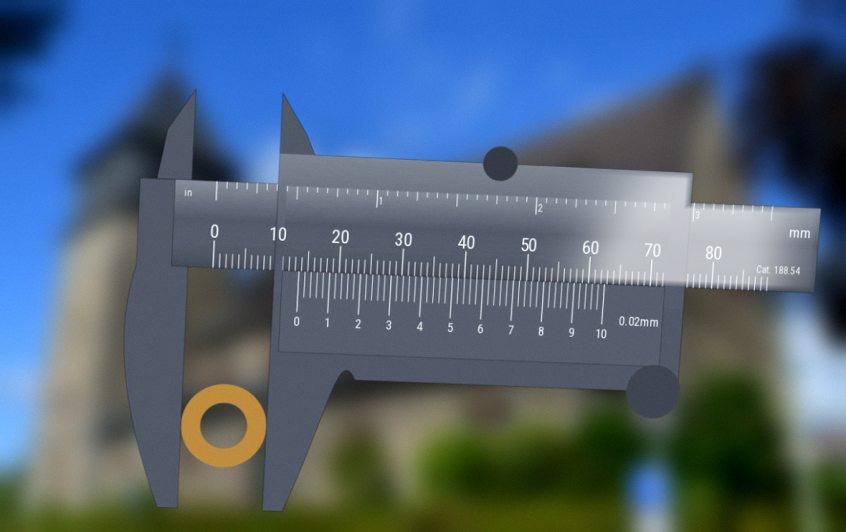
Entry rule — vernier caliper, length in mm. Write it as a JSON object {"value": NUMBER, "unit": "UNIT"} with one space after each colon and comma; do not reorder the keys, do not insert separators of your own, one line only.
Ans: {"value": 13.6, "unit": "mm"}
